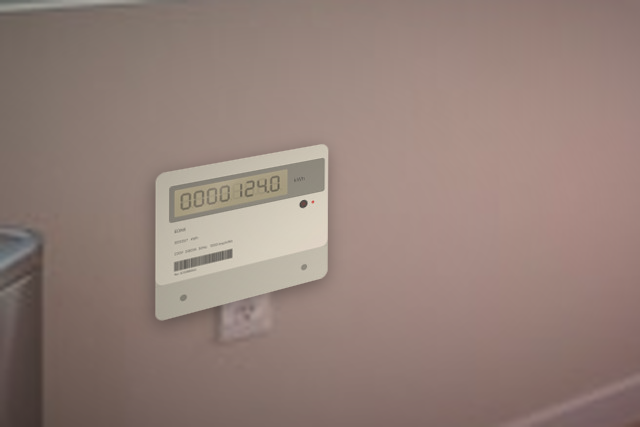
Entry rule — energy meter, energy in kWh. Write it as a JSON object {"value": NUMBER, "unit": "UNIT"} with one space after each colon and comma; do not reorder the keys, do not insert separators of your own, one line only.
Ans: {"value": 124.0, "unit": "kWh"}
